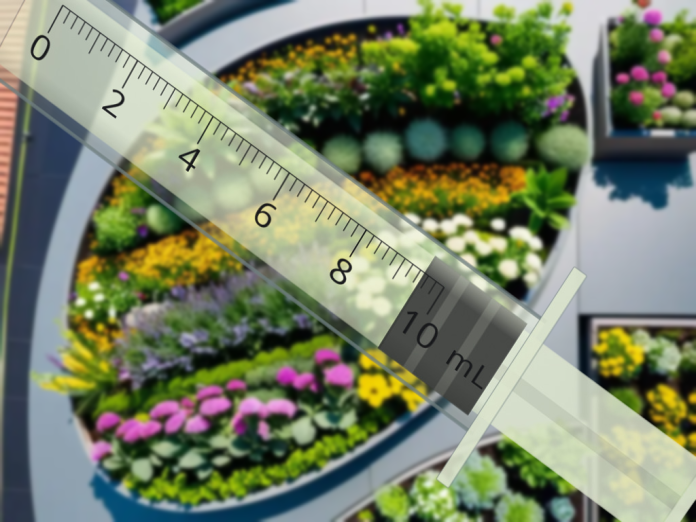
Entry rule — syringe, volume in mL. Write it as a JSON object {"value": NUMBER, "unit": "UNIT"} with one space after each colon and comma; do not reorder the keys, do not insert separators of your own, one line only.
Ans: {"value": 9.5, "unit": "mL"}
